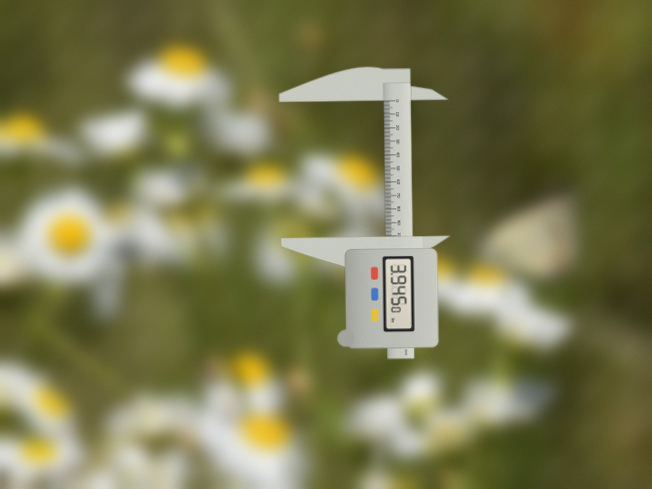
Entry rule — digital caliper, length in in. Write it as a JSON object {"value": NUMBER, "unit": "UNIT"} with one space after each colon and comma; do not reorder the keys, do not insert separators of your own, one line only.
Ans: {"value": 3.9450, "unit": "in"}
